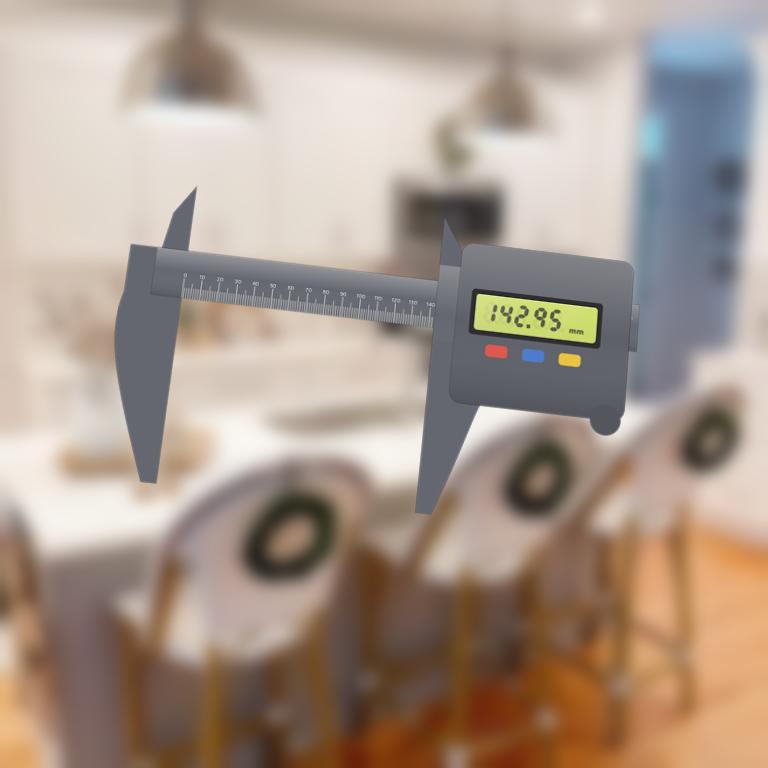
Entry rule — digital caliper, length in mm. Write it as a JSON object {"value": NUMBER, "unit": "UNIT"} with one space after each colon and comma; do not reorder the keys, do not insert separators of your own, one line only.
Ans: {"value": 142.95, "unit": "mm"}
